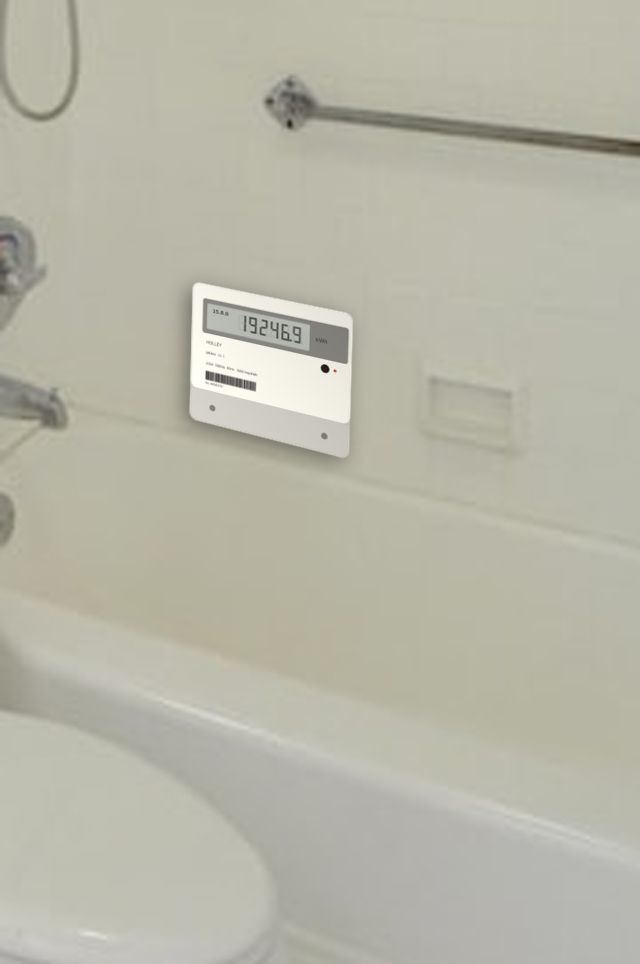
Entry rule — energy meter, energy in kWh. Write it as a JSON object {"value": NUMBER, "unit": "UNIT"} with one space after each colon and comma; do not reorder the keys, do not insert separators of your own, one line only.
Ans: {"value": 19246.9, "unit": "kWh"}
